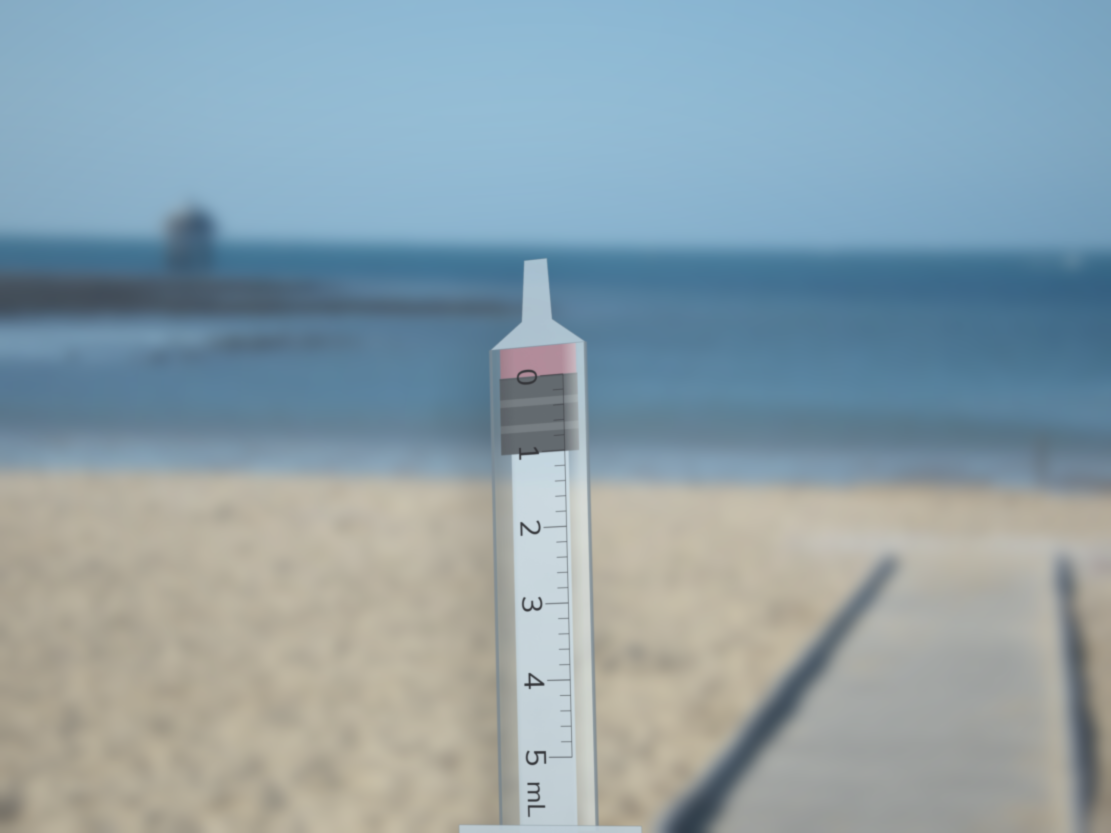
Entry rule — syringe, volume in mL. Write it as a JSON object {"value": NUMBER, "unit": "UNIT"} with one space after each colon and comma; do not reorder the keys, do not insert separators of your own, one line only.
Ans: {"value": 0, "unit": "mL"}
